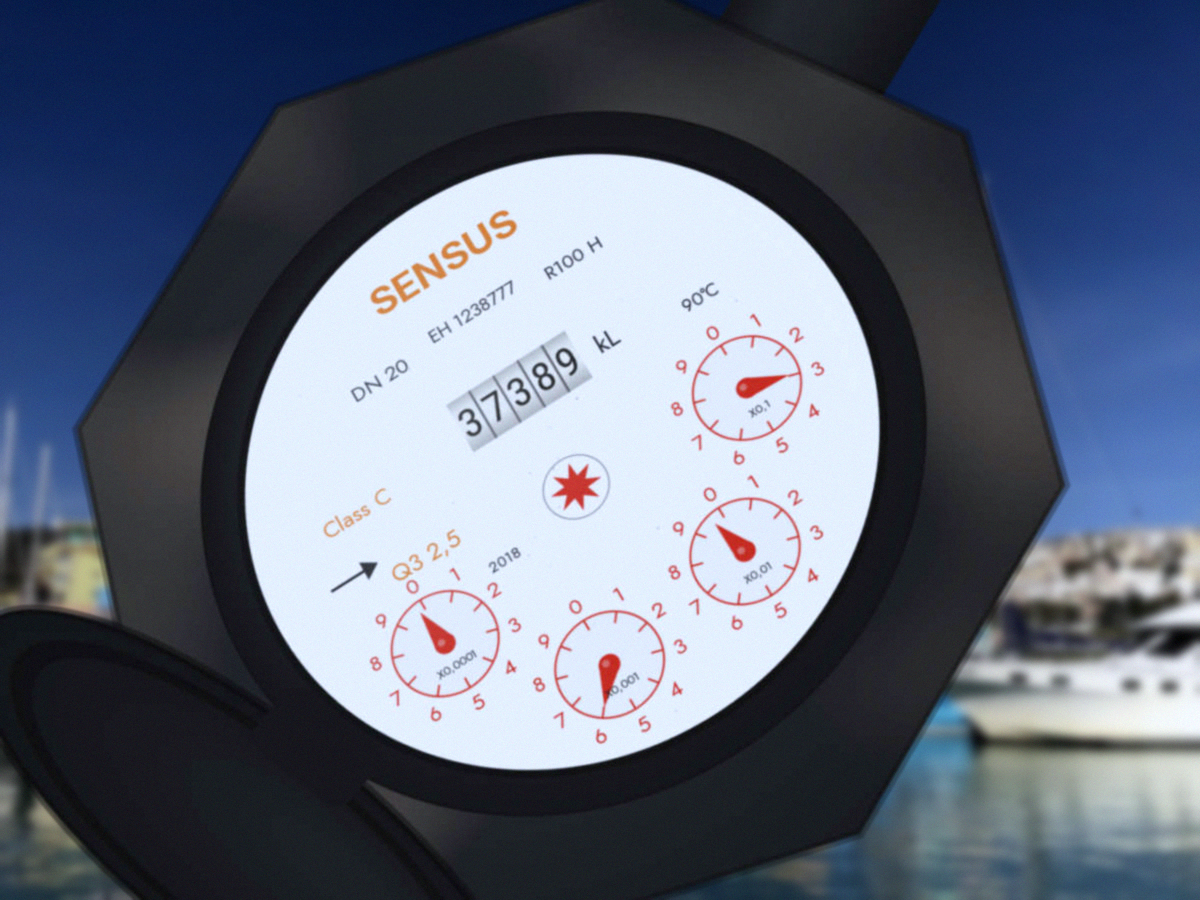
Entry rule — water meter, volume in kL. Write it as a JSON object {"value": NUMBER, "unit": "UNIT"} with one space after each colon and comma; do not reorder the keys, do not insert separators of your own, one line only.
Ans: {"value": 37389.2959, "unit": "kL"}
